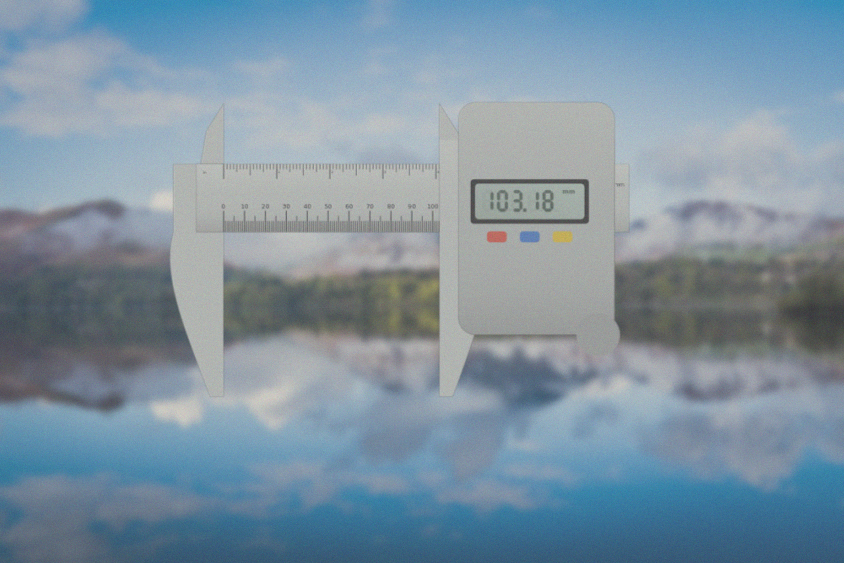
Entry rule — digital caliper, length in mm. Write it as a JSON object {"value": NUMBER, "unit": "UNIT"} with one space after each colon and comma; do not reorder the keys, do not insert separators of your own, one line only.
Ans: {"value": 103.18, "unit": "mm"}
